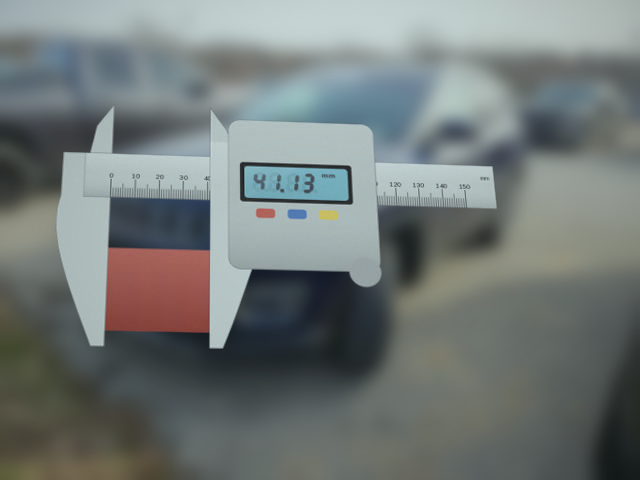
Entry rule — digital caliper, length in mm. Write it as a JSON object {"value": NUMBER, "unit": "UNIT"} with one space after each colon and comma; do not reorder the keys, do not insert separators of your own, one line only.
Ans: {"value": 41.13, "unit": "mm"}
